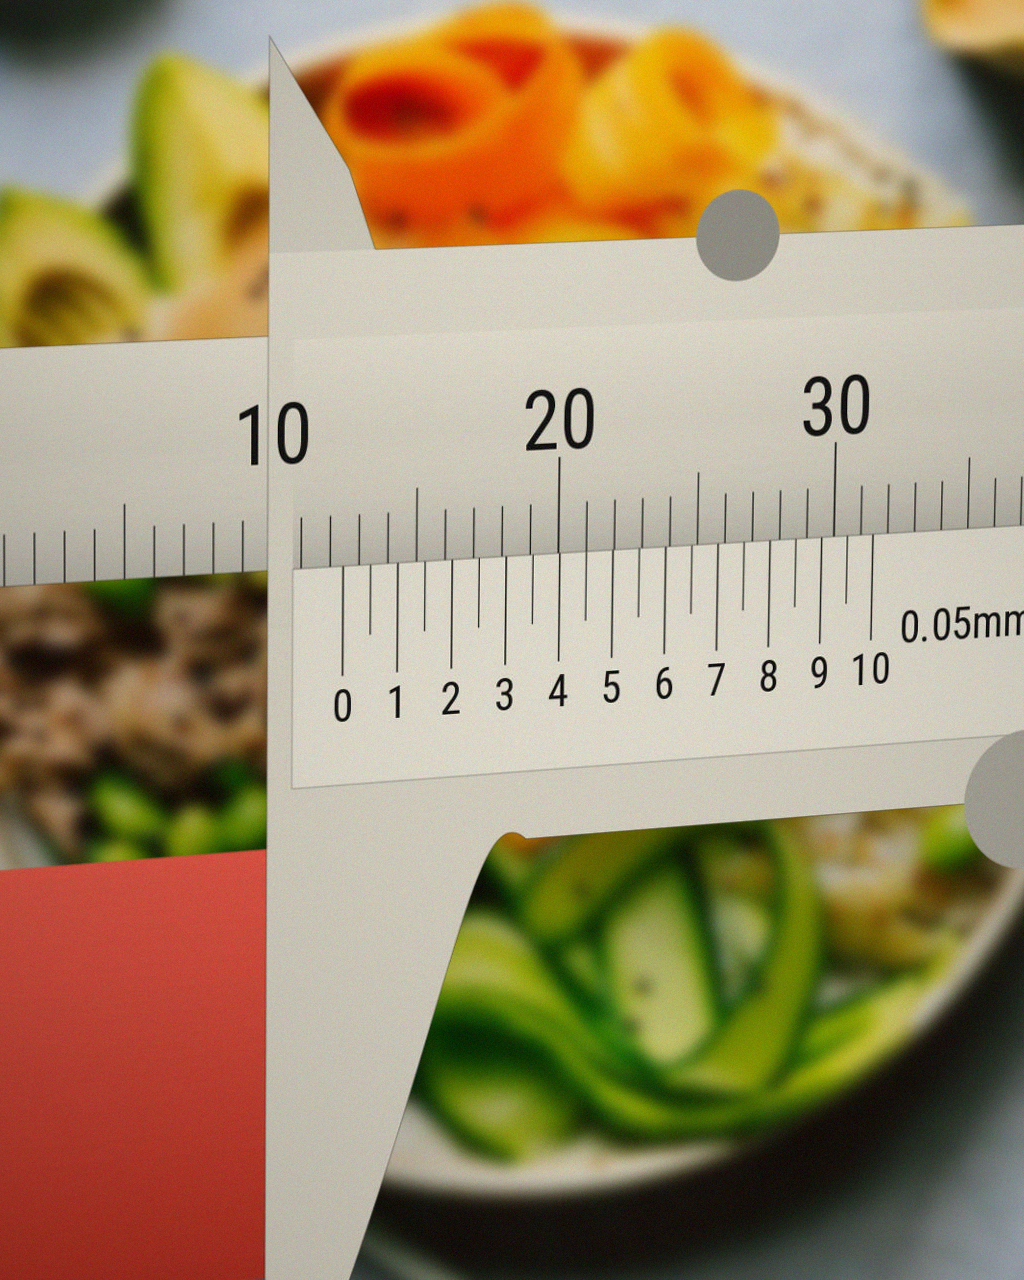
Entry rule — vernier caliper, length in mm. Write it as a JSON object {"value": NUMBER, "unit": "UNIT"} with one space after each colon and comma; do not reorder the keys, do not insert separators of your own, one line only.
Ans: {"value": 12.45, "unit": "mm"}
